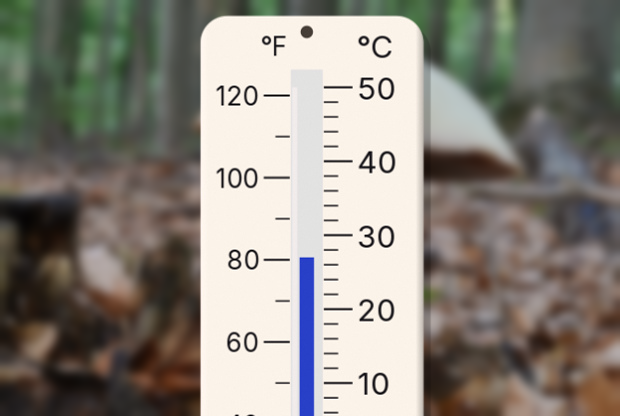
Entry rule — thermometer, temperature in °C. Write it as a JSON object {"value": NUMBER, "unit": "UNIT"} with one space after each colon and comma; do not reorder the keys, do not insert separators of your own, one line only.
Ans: {"value": 27, "unit": "°C"}
